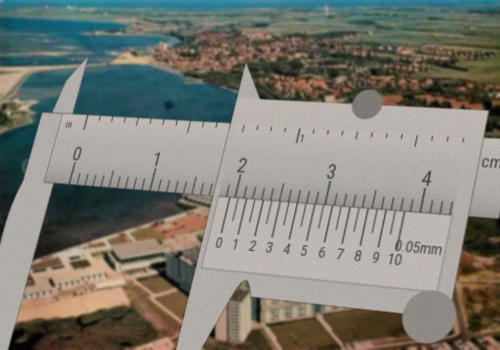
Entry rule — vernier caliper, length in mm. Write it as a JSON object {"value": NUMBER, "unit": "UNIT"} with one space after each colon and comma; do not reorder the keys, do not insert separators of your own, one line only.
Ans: {"value": 19.4, "unit": "mm"}
